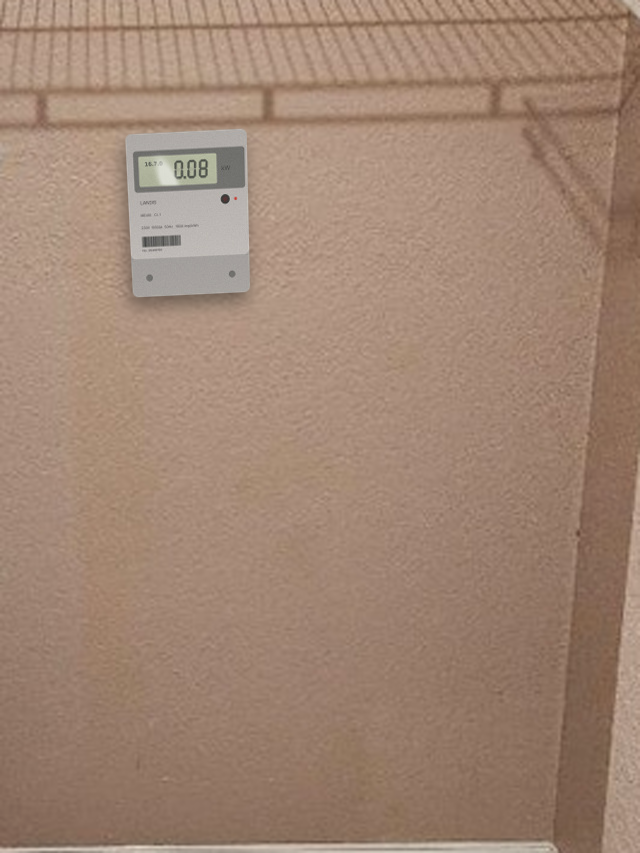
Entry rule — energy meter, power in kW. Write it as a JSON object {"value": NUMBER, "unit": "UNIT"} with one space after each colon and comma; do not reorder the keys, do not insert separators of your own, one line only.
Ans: {"value": 0.08, "unit": "kW"}
